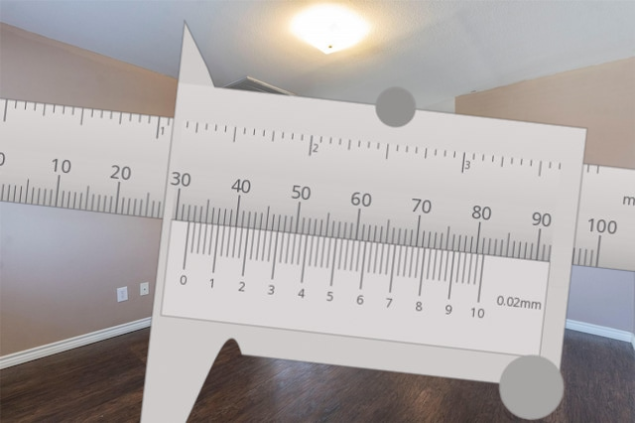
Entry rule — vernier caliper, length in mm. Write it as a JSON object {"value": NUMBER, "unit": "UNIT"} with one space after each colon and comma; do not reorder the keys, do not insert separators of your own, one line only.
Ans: {"value": 32.2, "unit": "mm"}
